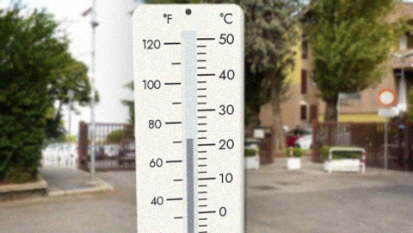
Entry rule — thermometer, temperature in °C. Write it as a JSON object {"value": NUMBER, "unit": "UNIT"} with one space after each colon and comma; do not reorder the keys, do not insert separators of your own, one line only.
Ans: {"value": 22, "unit": "°C"}
